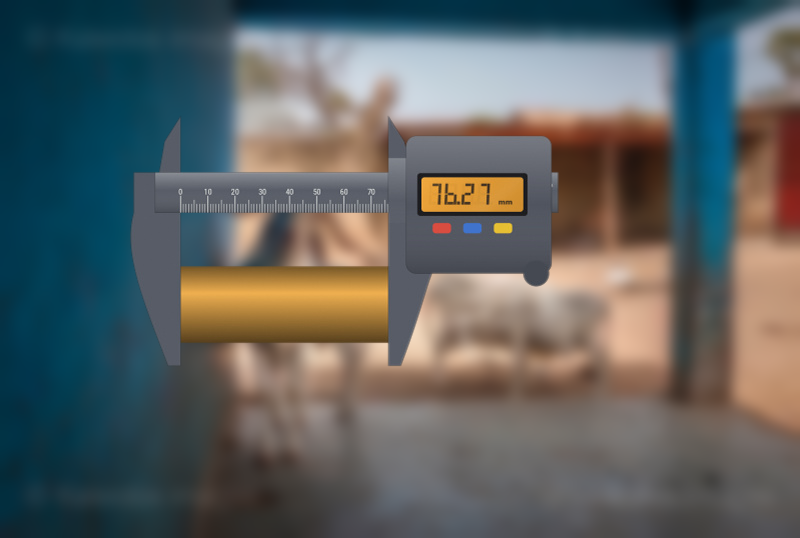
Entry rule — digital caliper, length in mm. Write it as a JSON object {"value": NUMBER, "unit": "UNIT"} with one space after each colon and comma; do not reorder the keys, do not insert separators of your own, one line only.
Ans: {"value": 76.27, "unit": "mm"}
